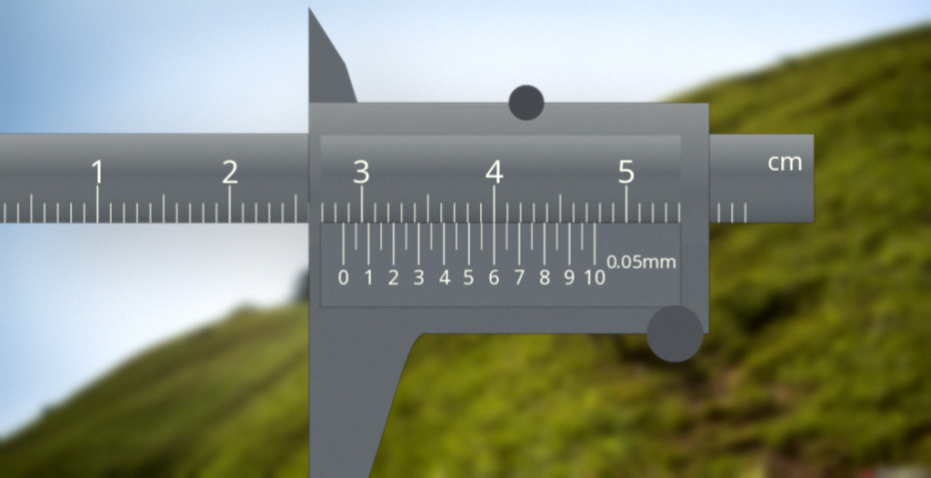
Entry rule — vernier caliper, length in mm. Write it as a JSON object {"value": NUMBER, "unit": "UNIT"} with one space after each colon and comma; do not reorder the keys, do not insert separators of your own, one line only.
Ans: {"value": 28.6, "unit": "mm"}
